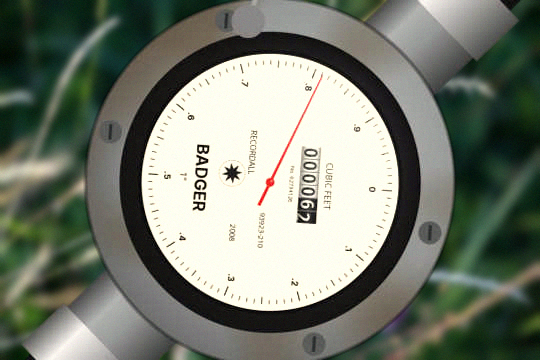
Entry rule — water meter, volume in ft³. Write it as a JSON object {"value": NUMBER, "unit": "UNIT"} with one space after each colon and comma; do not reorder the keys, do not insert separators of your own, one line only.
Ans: {"value": 61.81, "unit": "ft³"}
